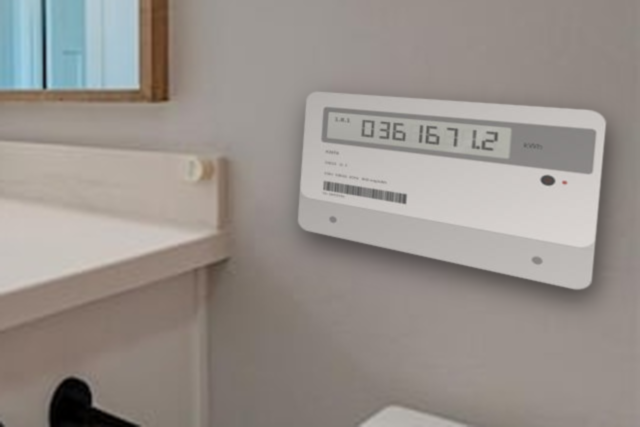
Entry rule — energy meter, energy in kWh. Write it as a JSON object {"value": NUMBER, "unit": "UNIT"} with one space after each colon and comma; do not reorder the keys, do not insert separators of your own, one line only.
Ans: {"value": 361671.2, "unit": "kWh"}
